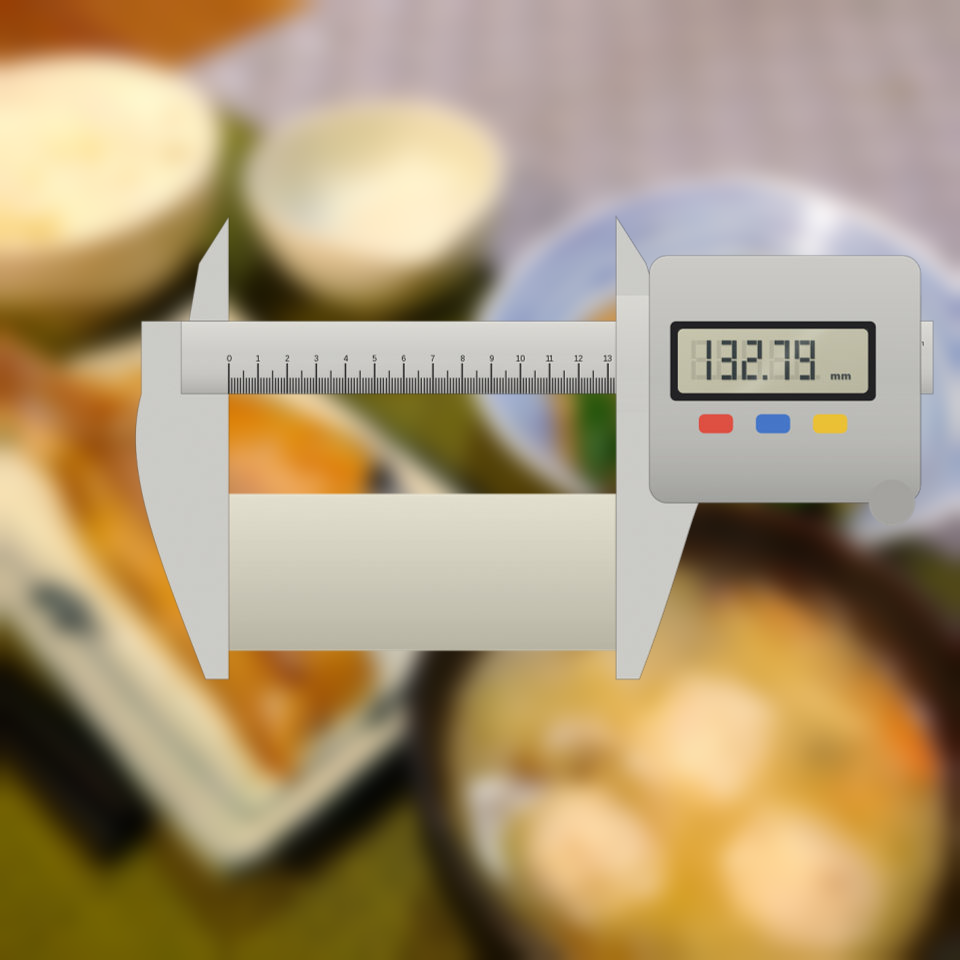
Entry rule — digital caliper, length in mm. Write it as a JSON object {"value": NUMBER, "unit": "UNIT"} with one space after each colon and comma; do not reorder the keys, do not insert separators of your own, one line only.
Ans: {"value": 132.79, "unit": "mm"}
